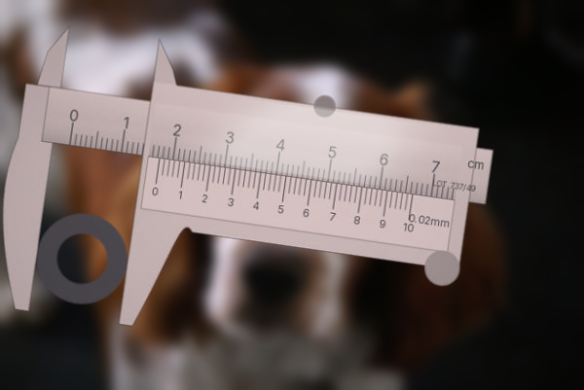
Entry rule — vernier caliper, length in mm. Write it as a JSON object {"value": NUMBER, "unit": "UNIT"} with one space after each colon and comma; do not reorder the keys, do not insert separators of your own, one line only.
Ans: {"value": 17.4, "unit": "mm"}
